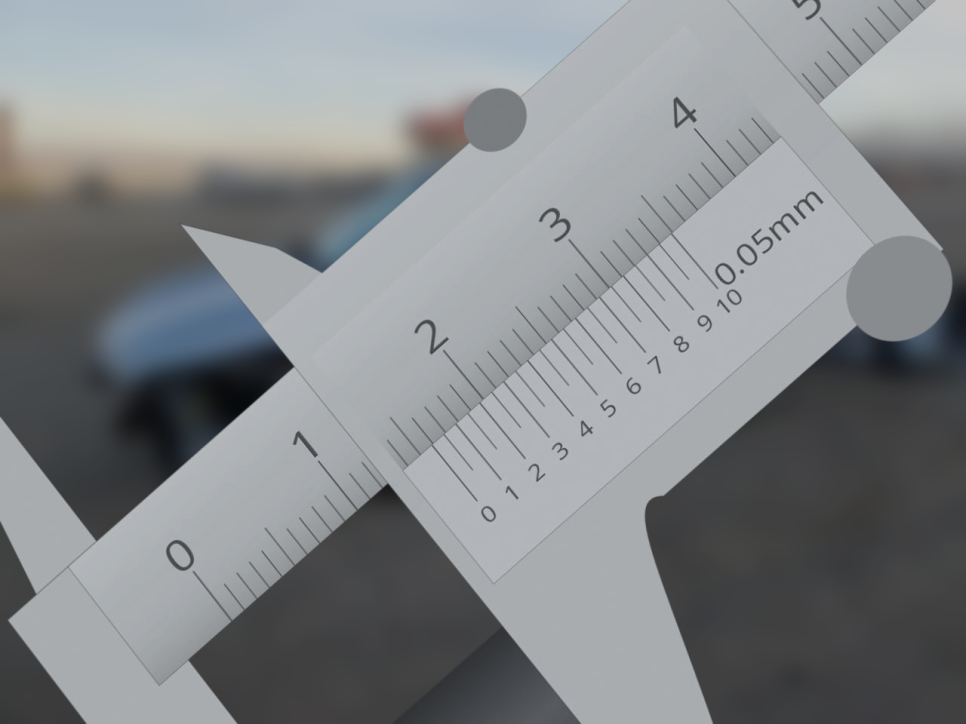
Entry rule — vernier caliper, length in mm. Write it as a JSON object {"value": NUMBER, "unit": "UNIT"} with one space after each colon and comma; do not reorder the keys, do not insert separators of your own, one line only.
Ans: {"value": 15.9, "unit": "mm"}
